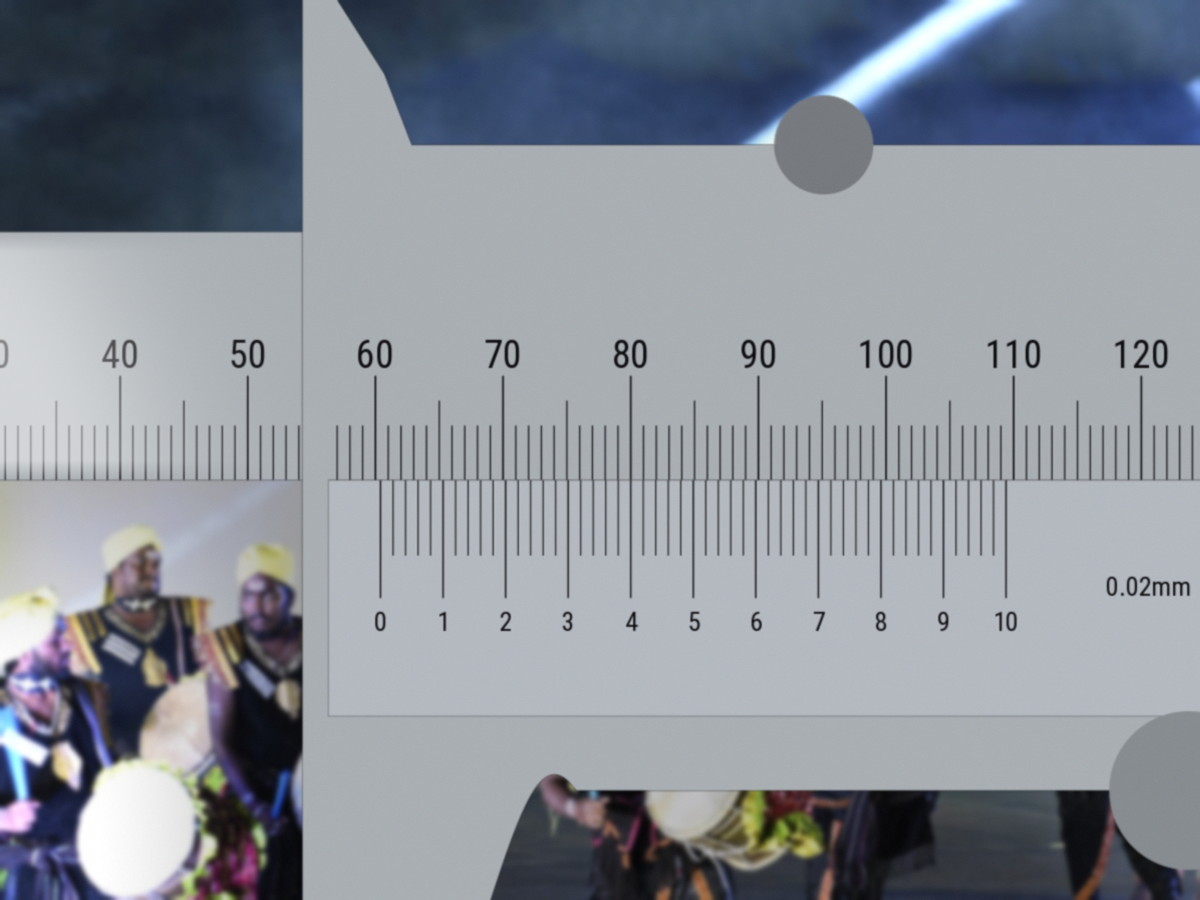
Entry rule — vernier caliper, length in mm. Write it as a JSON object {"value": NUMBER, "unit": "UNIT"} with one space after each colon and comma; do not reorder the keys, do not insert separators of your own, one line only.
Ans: {"value": 60.4, "unit": "mm"}
